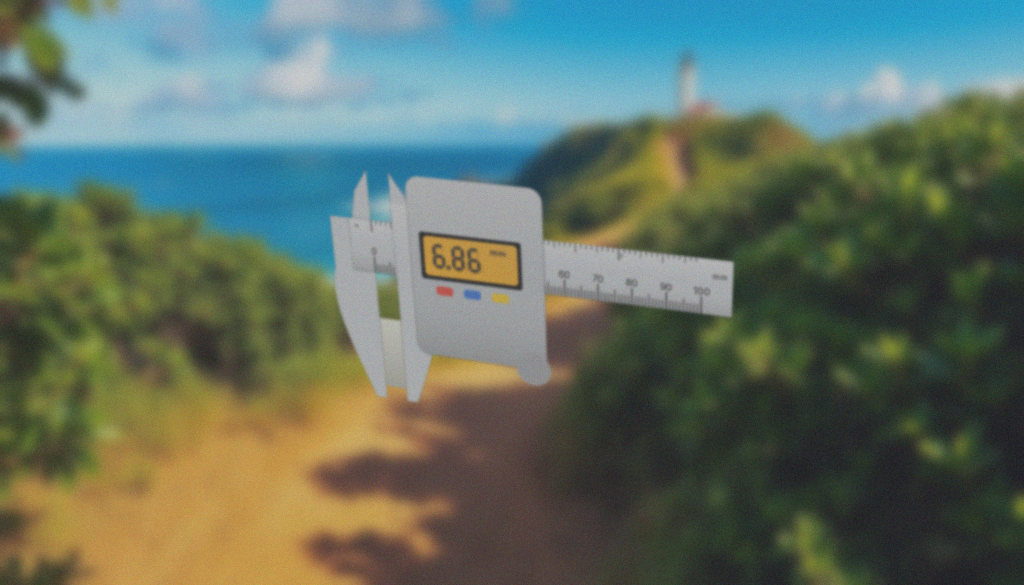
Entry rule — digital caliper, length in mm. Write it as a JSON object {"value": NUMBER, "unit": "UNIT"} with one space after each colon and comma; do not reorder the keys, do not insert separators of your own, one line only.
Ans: {"value": 6.86, "unit": "mm"}
